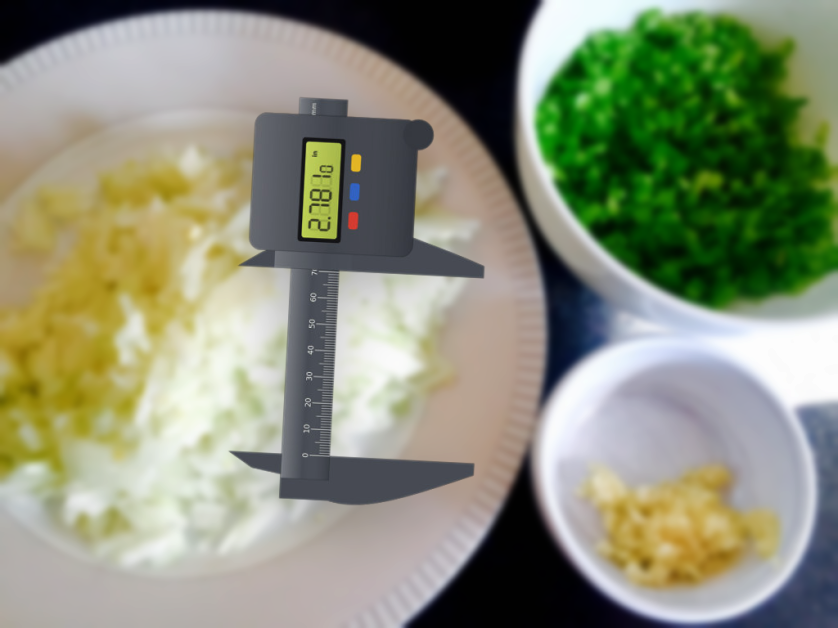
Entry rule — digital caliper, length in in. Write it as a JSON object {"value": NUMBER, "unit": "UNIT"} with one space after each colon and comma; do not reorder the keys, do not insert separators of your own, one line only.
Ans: {"value": 2.7810, "unit": "in"}
